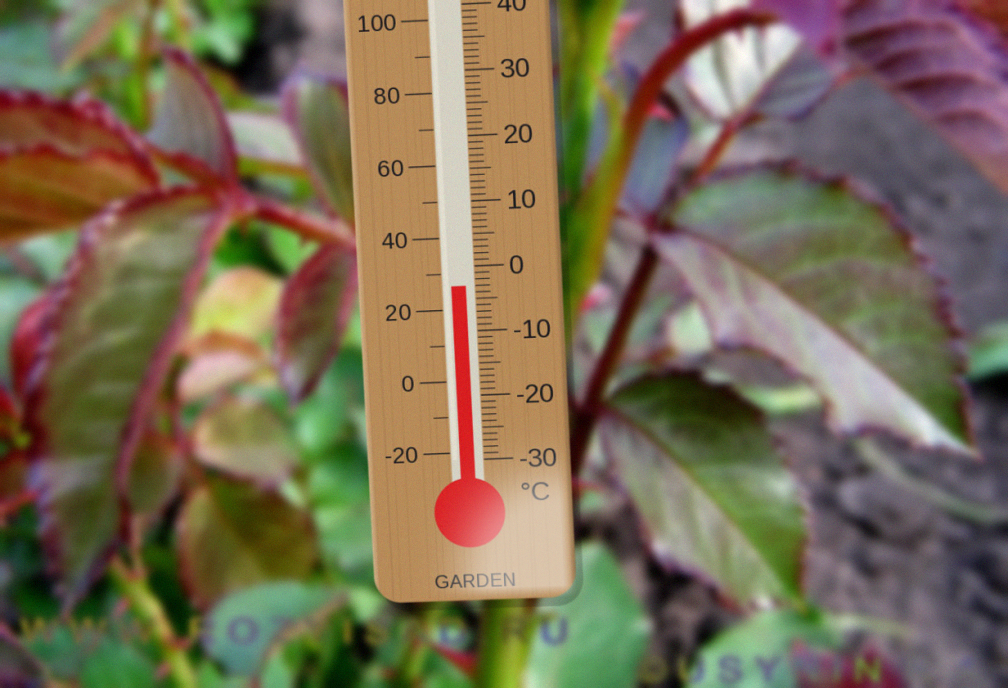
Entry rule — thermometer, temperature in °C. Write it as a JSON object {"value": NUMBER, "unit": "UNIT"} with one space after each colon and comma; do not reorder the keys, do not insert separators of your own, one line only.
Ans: {"value": -3, "unit": "°C"}
